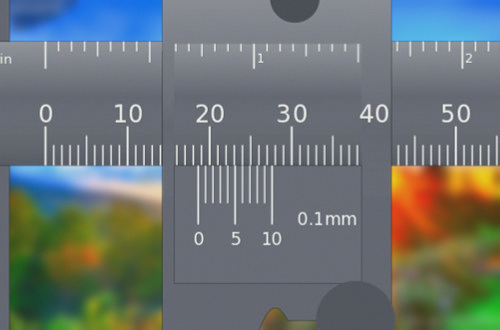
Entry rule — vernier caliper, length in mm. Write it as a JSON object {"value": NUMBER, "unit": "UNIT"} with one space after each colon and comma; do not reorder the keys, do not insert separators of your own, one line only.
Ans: {"value": 18.6, "unit": "mm"}
